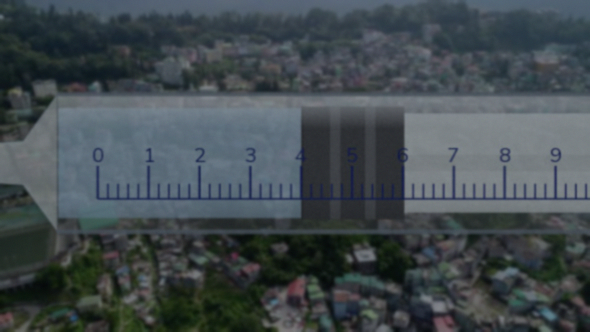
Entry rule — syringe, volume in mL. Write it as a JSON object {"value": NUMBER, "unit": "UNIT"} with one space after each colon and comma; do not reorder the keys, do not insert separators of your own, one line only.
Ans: {"value": 4, "unit": "mL"}
